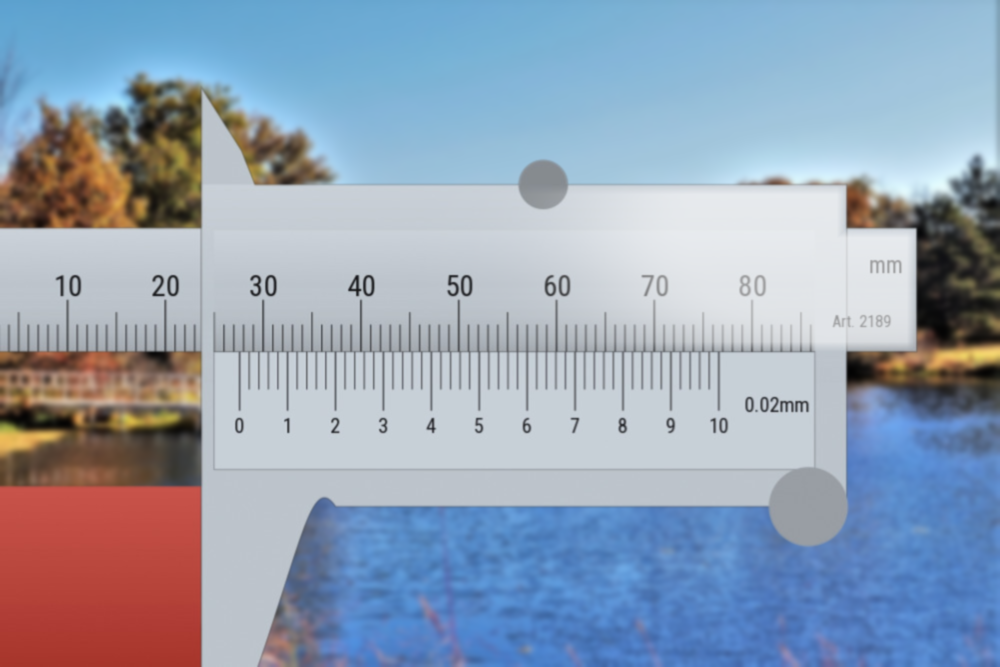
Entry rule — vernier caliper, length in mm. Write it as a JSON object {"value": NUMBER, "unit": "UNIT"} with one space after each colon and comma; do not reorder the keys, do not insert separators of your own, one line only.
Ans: {"value": 27.6, "unit": "mm"}
